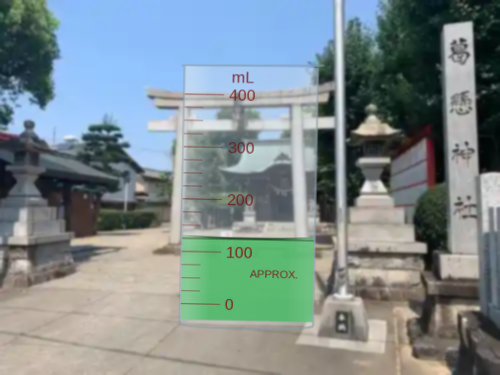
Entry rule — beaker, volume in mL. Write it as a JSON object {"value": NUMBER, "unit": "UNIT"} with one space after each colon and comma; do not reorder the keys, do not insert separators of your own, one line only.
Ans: {"value": 125, "unit": "mL"}
